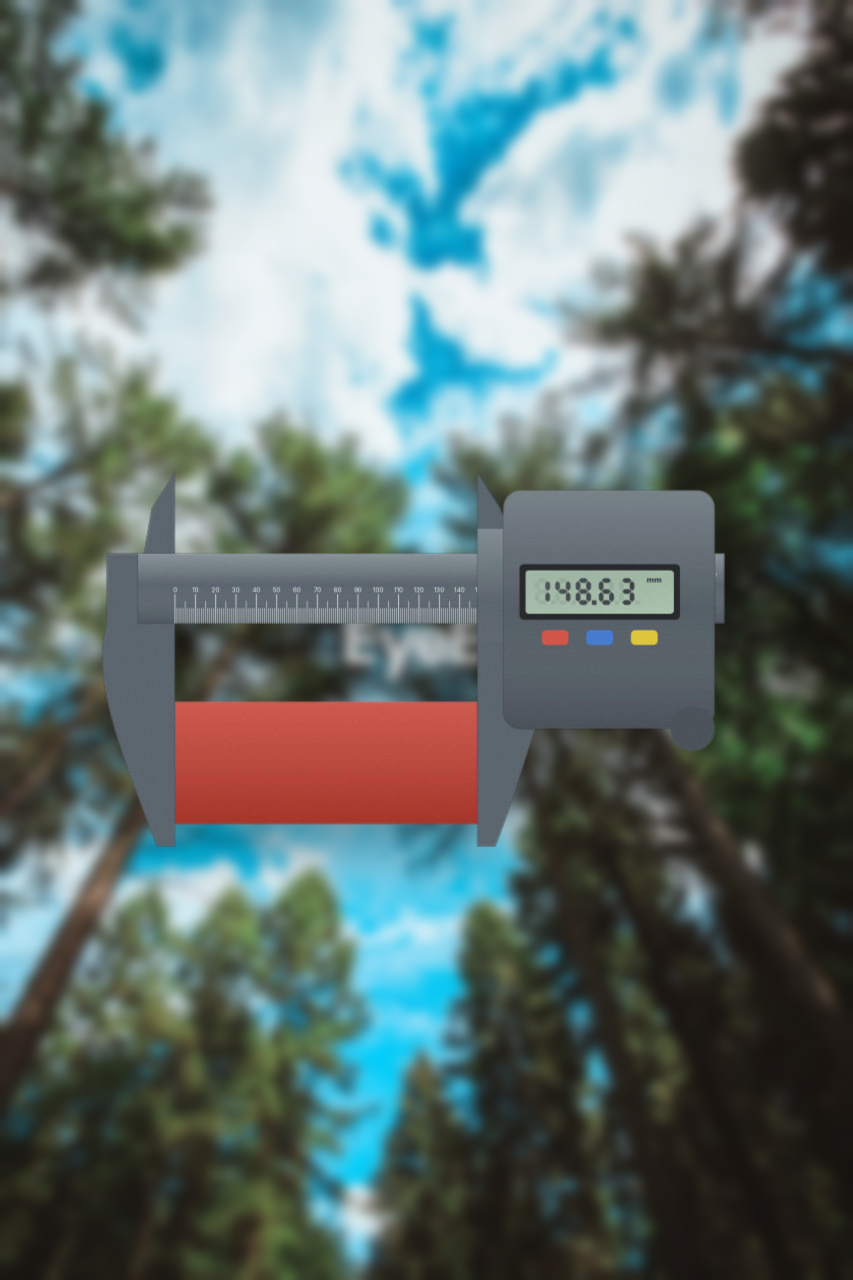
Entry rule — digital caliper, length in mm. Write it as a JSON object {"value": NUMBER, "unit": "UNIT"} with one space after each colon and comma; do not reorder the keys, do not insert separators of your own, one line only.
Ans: {"value": 148.63, "unit": "mm"}
